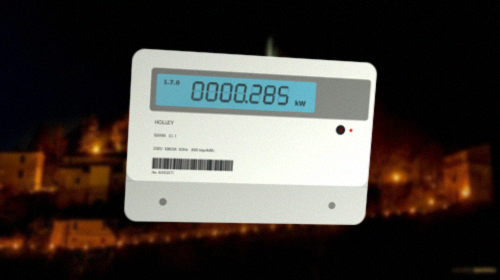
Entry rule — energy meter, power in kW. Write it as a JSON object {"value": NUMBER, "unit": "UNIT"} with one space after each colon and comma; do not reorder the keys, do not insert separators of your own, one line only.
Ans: {"value": 0.285, "unit": "kW"}
